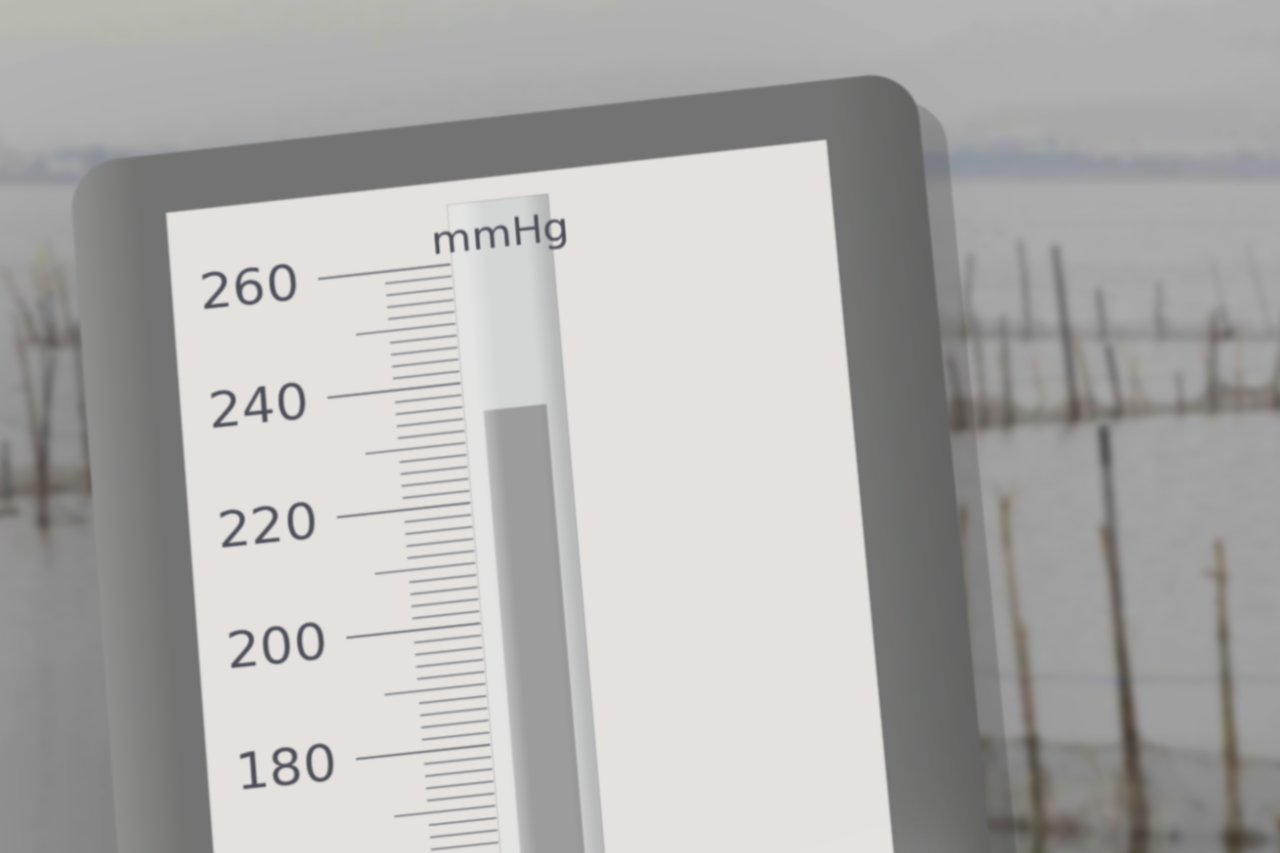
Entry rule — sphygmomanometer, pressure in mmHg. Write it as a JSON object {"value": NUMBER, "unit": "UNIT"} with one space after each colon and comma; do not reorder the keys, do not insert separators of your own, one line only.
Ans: {"value": 235, "unit": "mmHg"}
